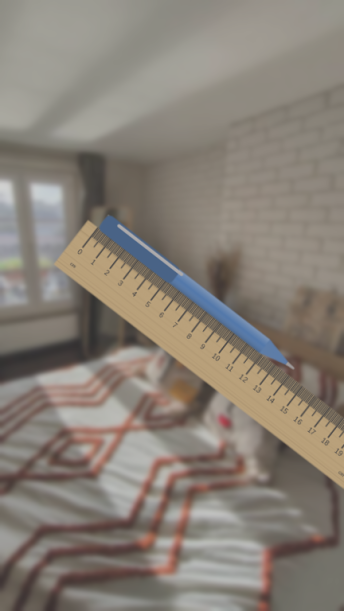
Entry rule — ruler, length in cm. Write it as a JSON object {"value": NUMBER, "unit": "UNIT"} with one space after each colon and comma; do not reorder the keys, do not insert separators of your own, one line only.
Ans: {"value": 14, "unit": "cm"}
